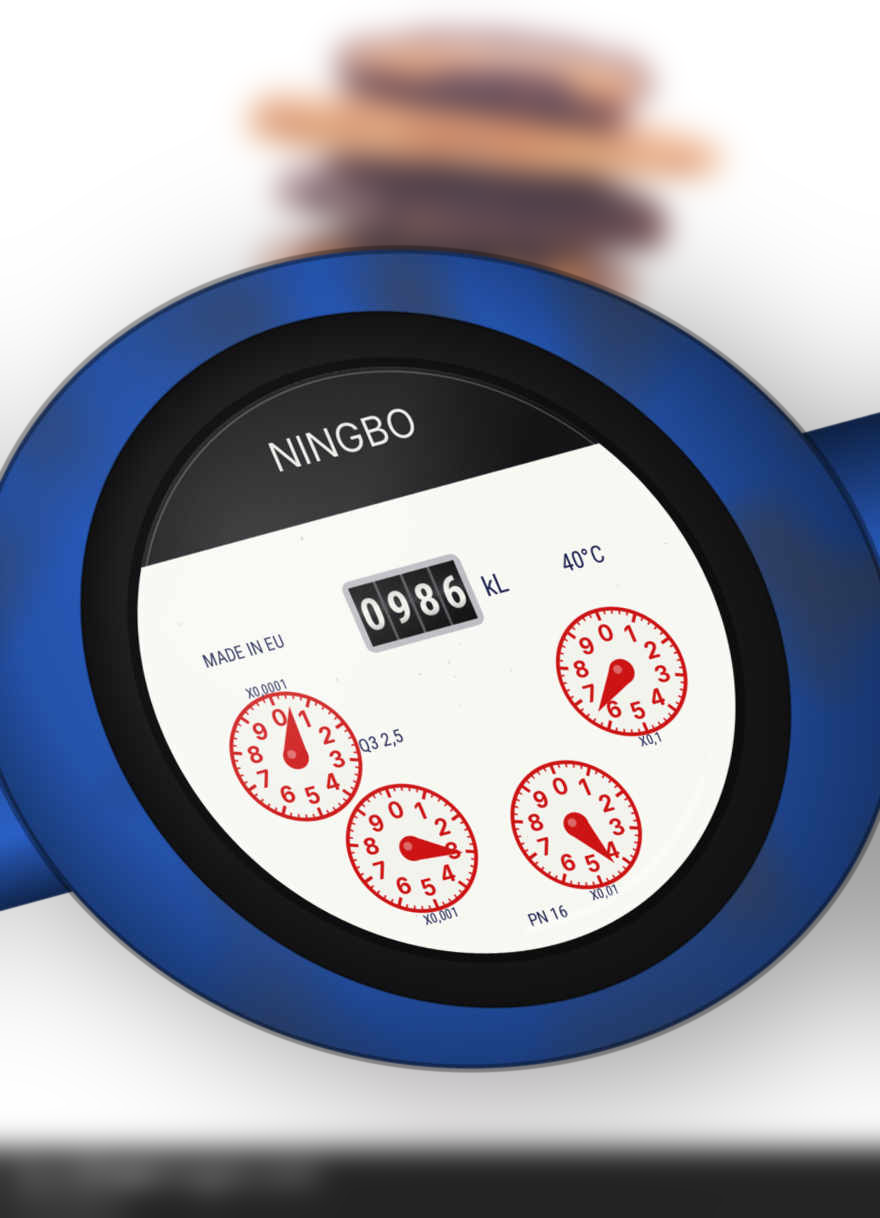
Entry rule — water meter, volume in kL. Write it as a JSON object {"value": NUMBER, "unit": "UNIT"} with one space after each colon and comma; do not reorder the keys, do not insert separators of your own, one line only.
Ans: {"value": 986.6430, "unit": "kL"}
